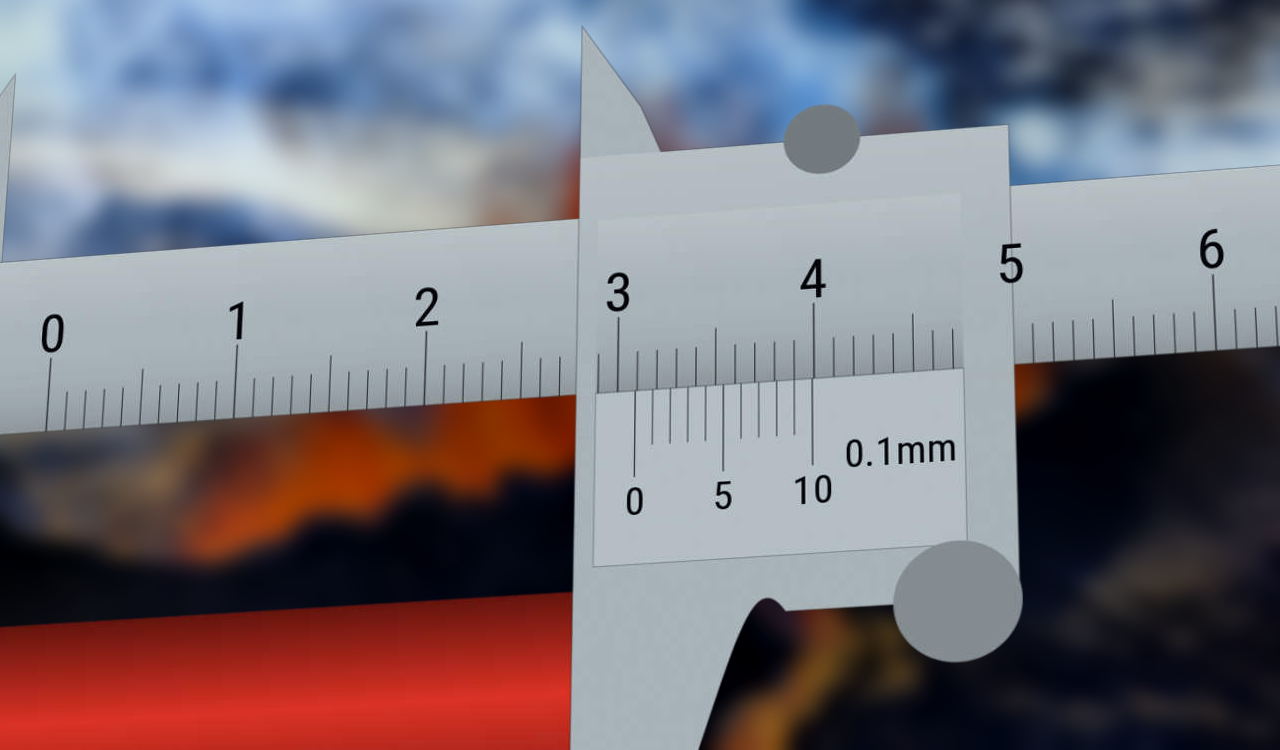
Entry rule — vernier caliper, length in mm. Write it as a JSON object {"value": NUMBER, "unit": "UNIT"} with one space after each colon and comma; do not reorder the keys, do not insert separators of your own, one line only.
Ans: {"value": 30.9, "unit": "mm"}
